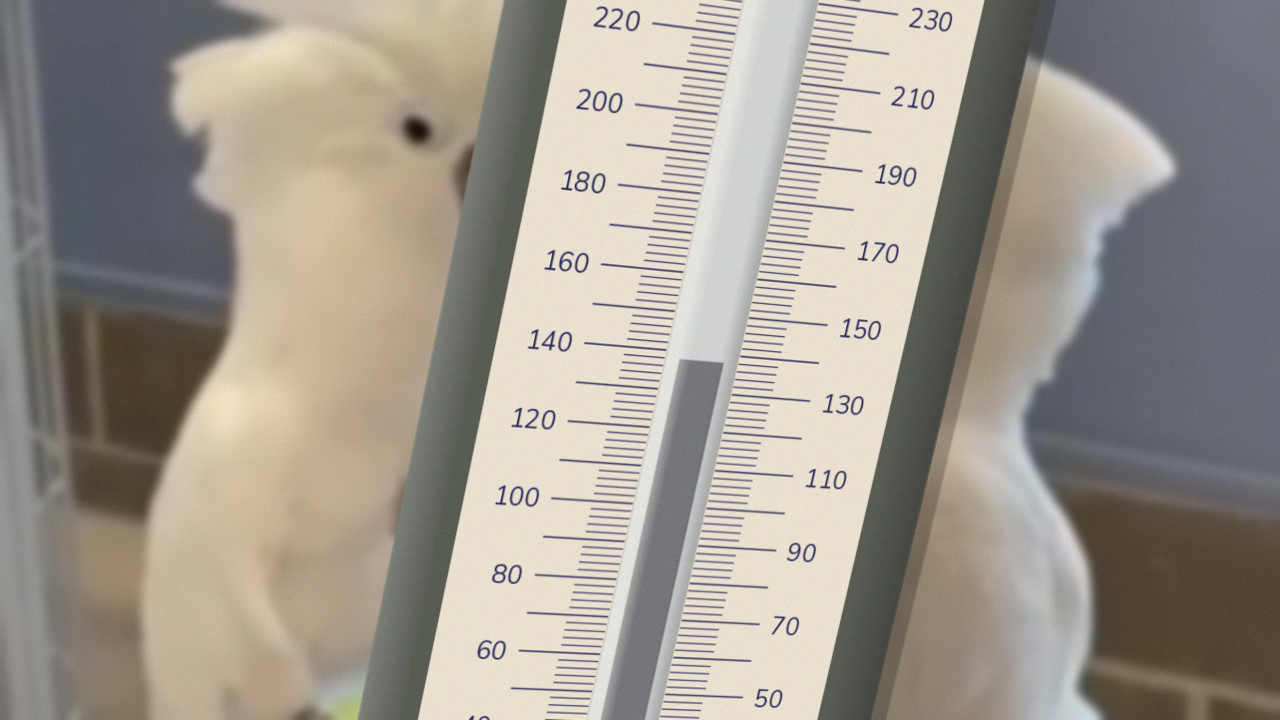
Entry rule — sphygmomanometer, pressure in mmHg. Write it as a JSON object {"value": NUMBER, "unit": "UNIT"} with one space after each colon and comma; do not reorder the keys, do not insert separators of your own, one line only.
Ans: {"value": 138, "unit": "mmHg"}
